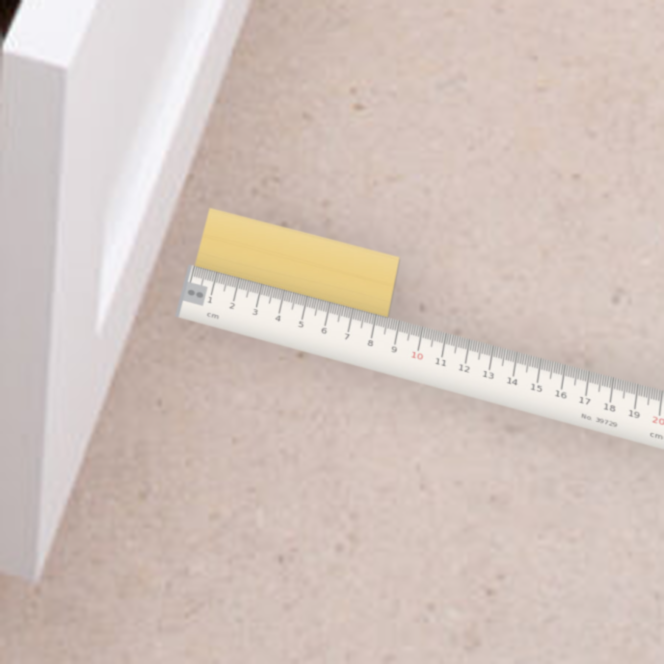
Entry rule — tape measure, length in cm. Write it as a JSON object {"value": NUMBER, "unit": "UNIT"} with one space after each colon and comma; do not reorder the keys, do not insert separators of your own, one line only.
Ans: {"value": 8.5, "unit": "cm"}
